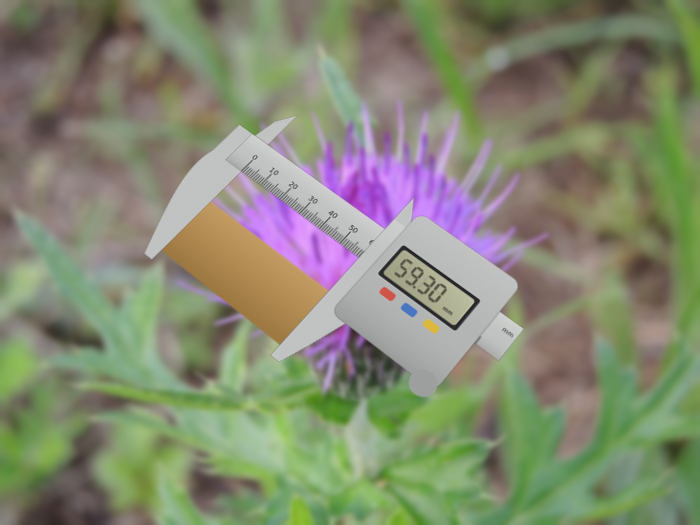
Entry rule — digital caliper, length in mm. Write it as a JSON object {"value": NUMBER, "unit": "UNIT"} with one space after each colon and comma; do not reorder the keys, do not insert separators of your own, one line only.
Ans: {"value": 59.30, "unit": "mm"}
